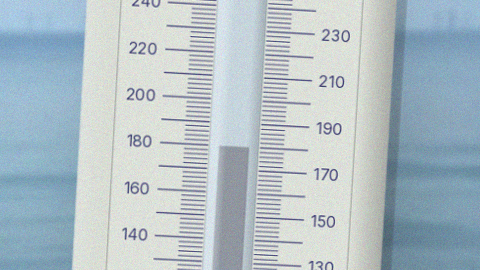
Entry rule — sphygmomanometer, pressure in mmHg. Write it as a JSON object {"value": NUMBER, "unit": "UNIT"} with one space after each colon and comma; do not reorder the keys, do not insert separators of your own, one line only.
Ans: {"value": 180, "unit": "mmHg"}
